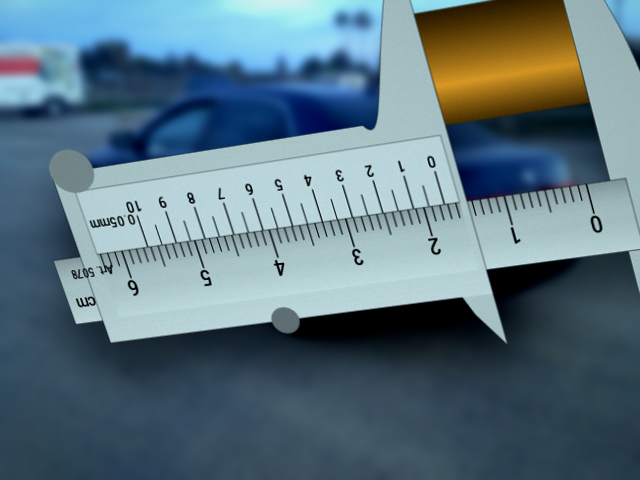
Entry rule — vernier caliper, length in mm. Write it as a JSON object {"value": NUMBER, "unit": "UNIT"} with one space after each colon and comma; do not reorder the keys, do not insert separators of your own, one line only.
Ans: {"value": 17.4, "unit": "mm"}
